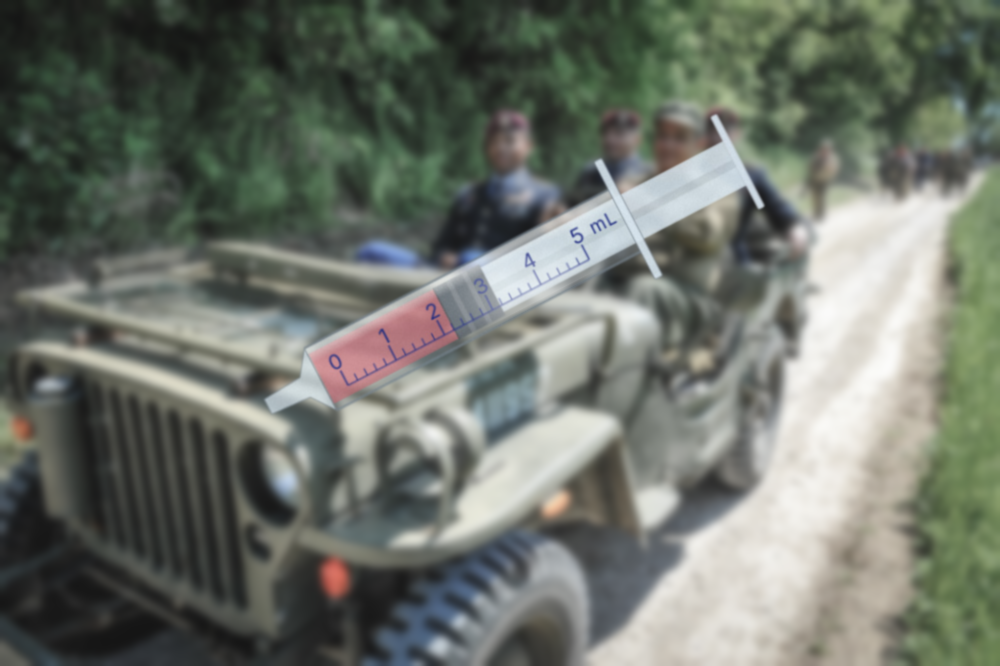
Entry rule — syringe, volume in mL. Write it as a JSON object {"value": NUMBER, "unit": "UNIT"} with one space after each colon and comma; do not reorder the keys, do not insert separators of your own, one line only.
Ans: {"value": 2.2, "unit": "mL"}
